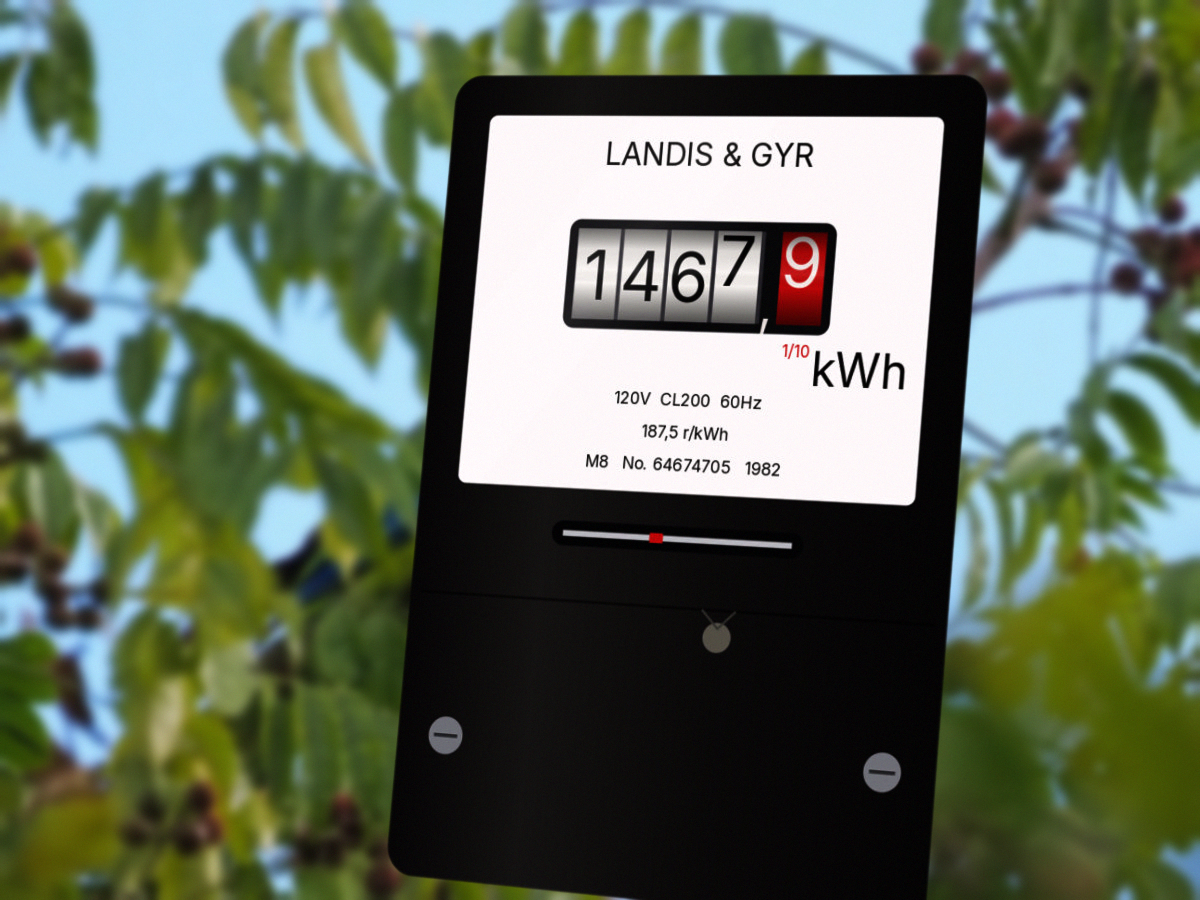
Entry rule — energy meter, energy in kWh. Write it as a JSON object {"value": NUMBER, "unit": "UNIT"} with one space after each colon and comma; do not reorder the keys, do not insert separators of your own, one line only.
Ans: {"value": 1467.9, "unit": "kWh"}
